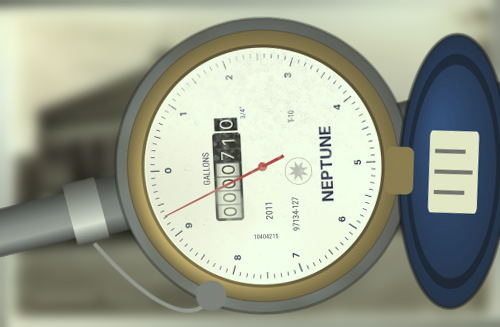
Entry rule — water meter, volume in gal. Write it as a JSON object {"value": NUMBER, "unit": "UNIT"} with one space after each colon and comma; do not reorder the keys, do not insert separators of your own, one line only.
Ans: {"value": 709.3, "unit": "gal"}
